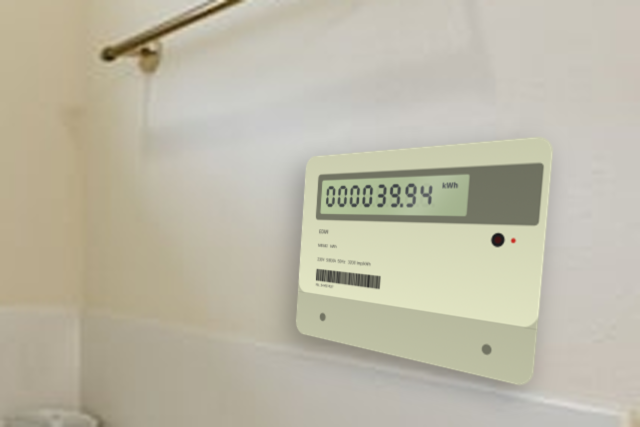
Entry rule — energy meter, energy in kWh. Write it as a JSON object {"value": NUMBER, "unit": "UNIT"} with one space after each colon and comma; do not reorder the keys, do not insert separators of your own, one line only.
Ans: {"value": 39.94, "unit": "kWh"}
